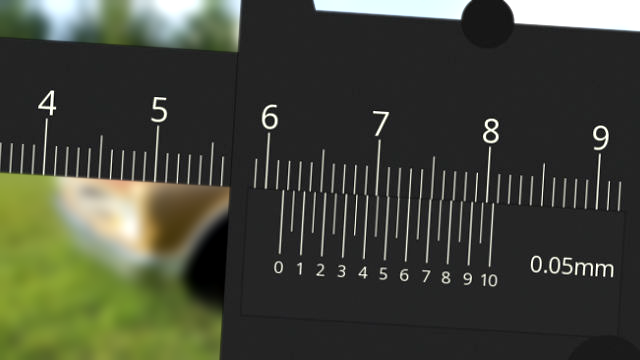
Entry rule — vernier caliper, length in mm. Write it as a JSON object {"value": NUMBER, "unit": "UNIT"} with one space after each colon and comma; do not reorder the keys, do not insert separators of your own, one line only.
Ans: {"value": 61.6, "unit": "mm"}
